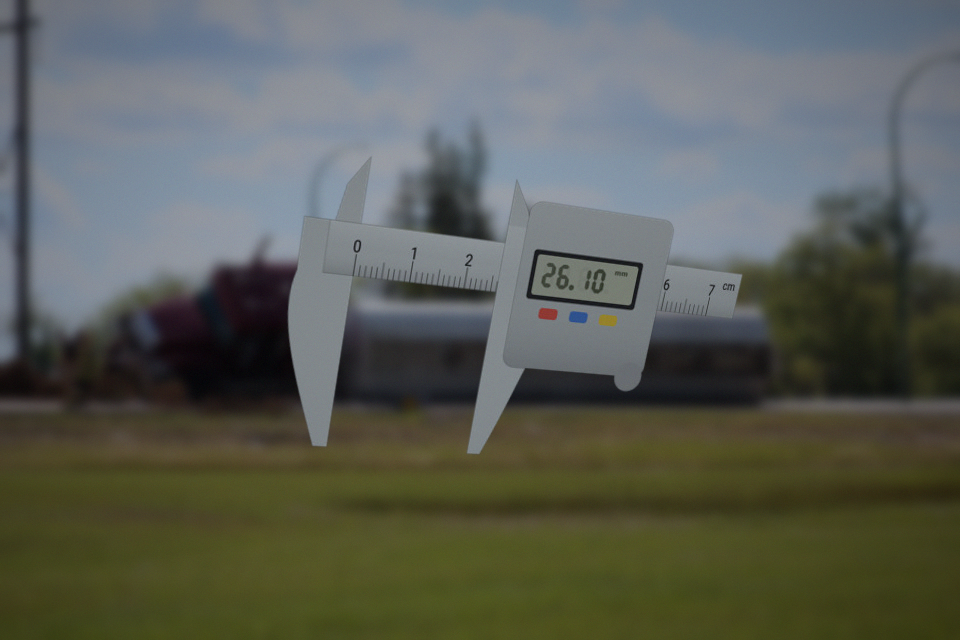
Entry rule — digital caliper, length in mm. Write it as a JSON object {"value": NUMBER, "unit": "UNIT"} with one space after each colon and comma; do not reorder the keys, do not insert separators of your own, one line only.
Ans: {"value": 26.10, "unit": "mm"}
